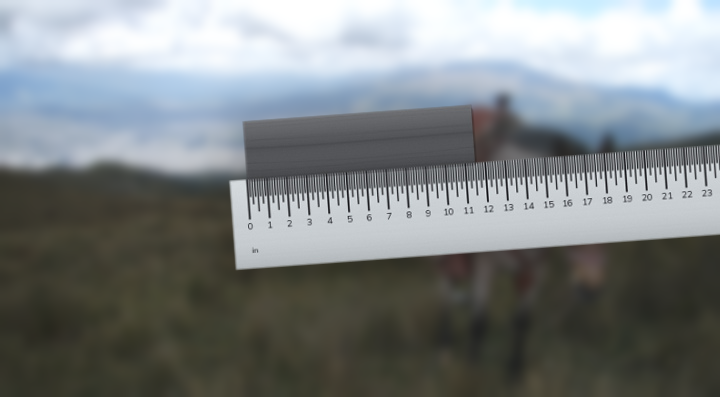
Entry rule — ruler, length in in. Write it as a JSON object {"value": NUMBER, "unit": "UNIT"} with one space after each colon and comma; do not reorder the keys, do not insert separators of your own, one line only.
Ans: {"value": 11.5, "unit": "in"}
